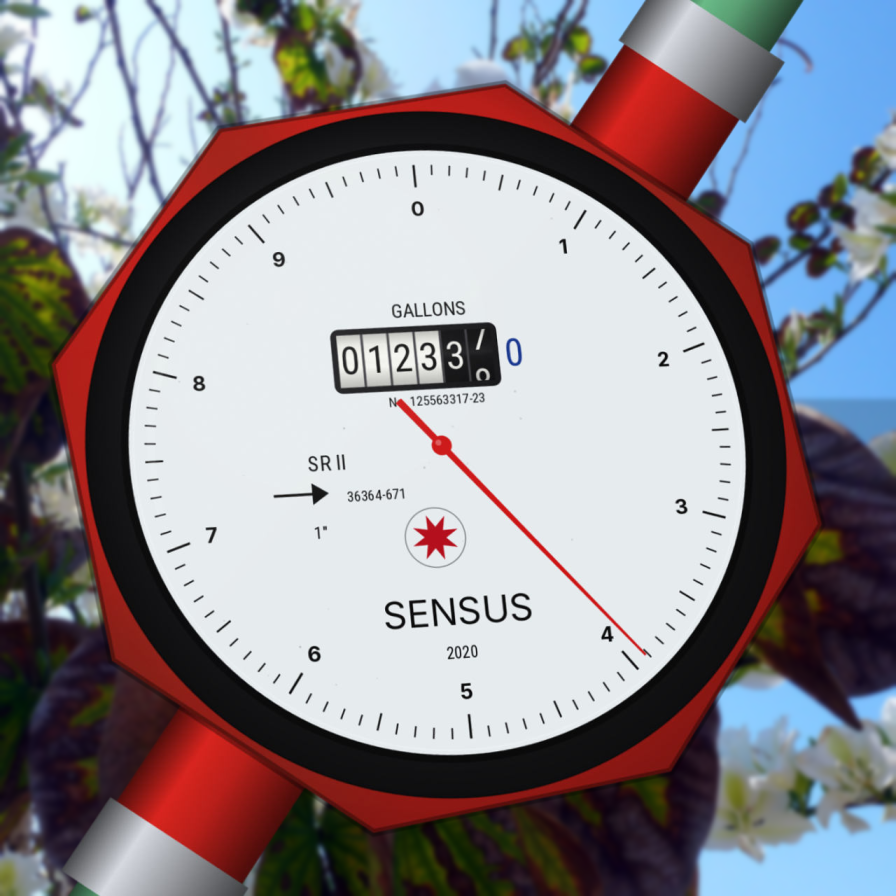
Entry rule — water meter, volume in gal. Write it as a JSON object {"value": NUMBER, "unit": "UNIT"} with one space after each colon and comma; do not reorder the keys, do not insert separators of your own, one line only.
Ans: {"value": 123373.9, "unit": "gal"}
